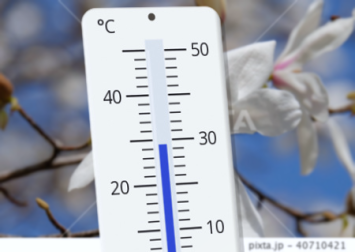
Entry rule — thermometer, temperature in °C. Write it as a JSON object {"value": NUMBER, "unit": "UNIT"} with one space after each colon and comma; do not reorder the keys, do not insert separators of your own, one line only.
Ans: {"value": 29, "unit": "°C"}
